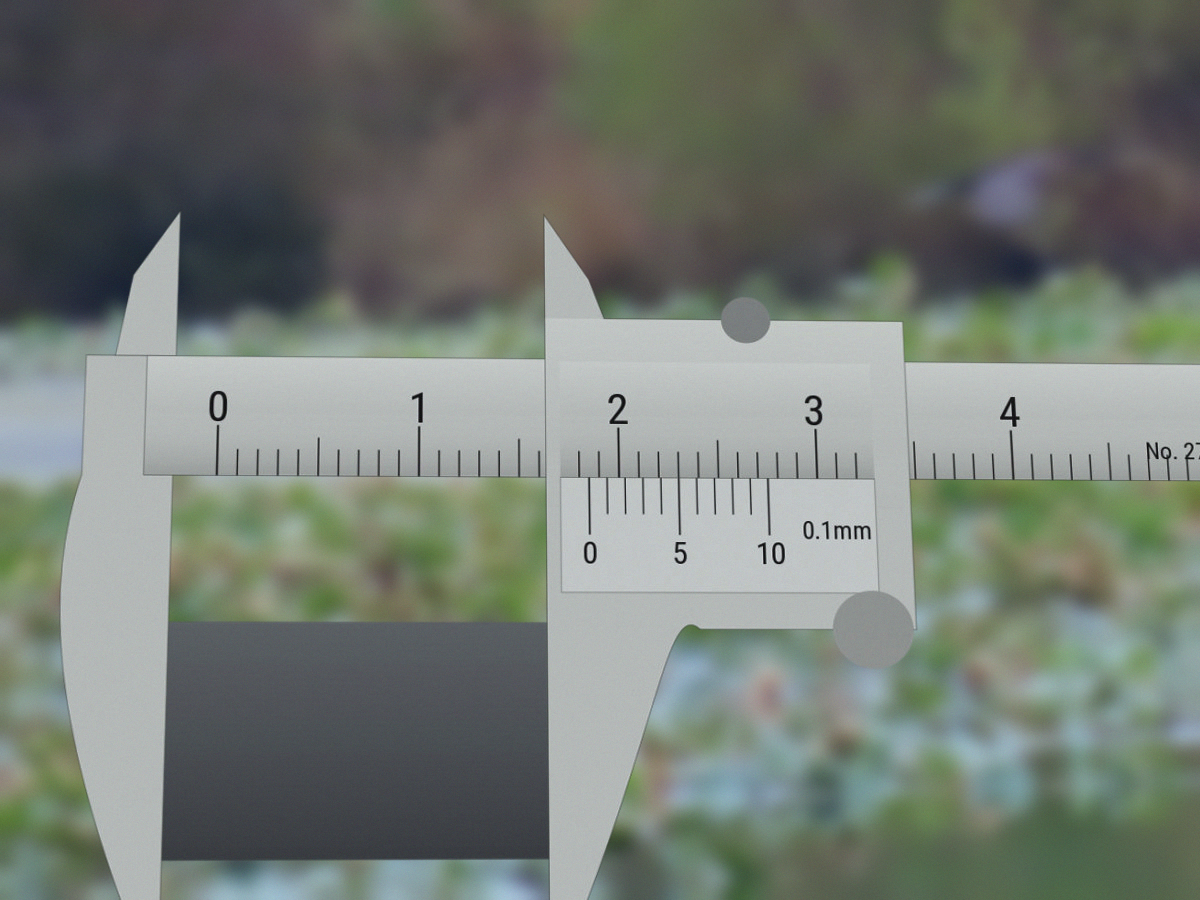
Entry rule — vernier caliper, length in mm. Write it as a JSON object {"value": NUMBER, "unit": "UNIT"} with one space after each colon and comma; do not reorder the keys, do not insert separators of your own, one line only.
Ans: {"value": 18.5, "unit": "mm"}
